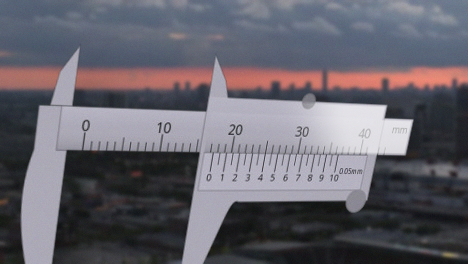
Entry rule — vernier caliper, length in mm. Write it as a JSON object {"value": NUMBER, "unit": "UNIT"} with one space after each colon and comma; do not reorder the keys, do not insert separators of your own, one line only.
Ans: {"value": 17.4, "unit": "mm"}
